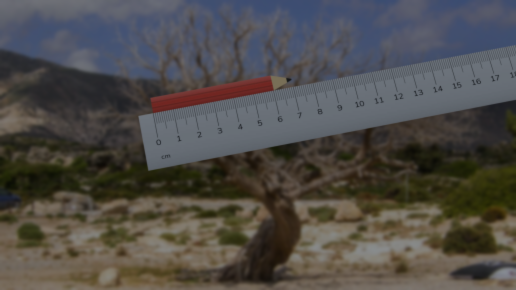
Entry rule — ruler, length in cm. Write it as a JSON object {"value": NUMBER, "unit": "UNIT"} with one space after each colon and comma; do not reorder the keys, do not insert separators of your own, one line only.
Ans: {"value": 7, "unit": "cm"}
